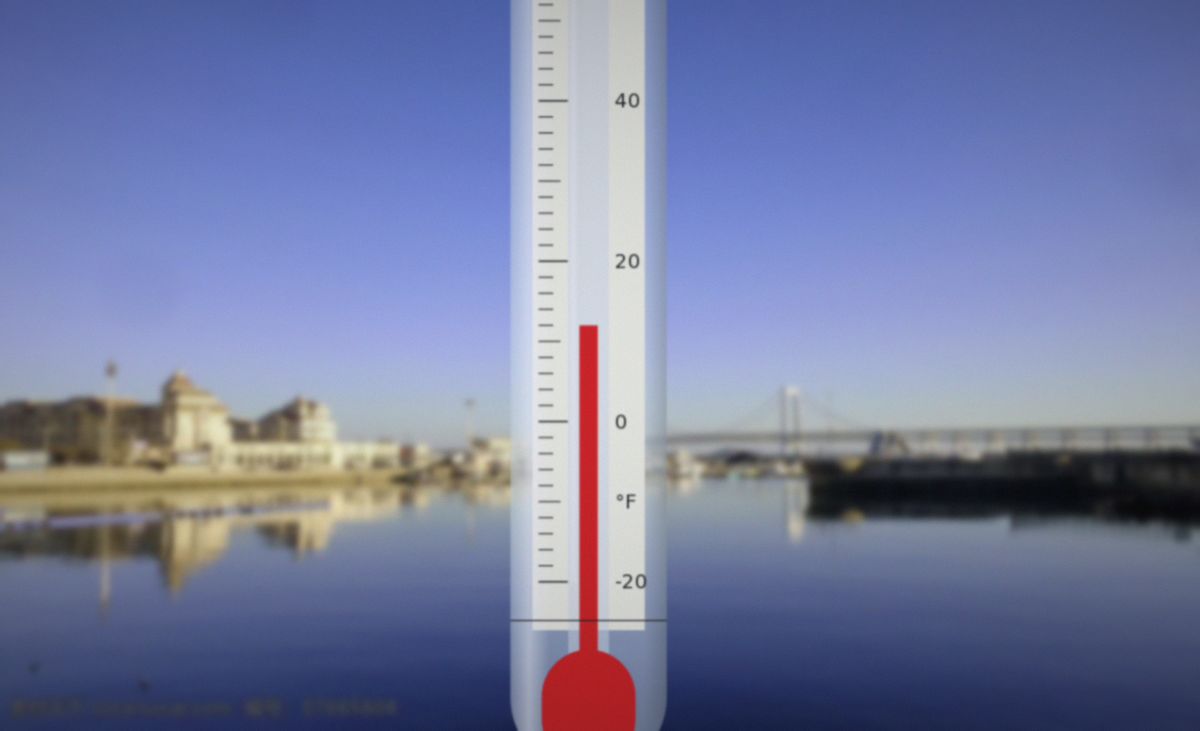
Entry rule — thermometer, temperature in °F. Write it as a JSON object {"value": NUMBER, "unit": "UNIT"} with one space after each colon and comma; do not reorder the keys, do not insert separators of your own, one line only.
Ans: {"value": 12, "unit": "°F"}
